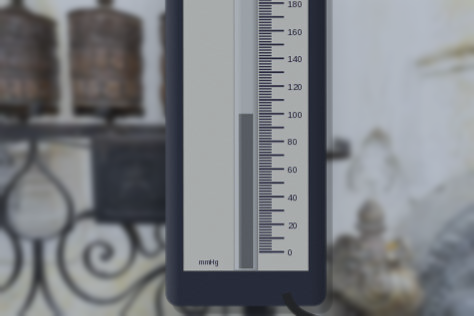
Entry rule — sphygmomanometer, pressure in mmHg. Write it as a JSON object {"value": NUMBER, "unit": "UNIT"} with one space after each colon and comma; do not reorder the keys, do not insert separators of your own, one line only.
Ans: {"value": 100, "unit": "mmHg"}
